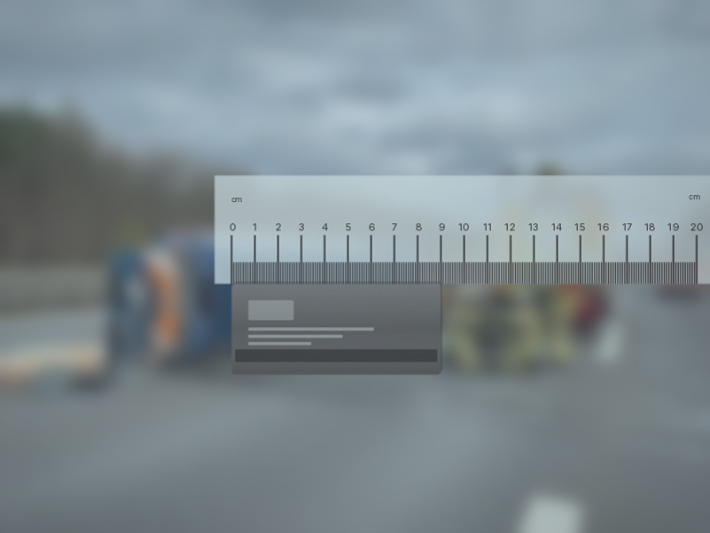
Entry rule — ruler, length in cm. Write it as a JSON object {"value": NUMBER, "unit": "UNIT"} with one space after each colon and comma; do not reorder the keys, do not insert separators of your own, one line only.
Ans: {"value": 9, "unit": "cm"}
